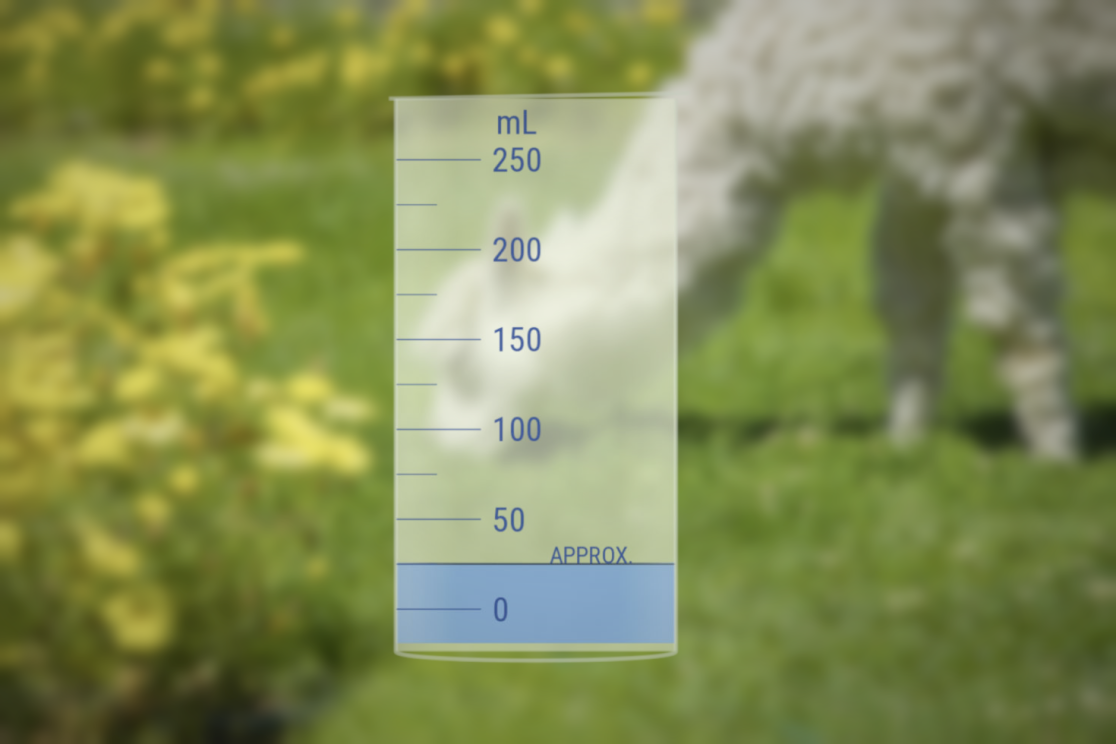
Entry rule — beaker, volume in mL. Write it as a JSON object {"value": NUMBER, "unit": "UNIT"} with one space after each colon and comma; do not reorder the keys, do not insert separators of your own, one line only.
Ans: {"value": 25, "unit": "mL"}
